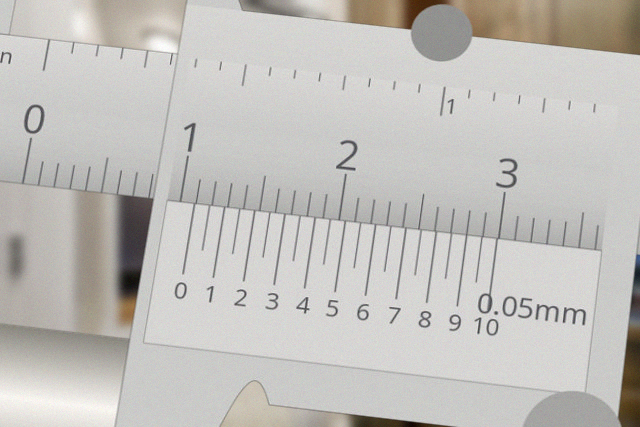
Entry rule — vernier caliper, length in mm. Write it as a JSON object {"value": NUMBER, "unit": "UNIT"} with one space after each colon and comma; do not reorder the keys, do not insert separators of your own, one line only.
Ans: {"value": 10.9, "unit": "mm"}
